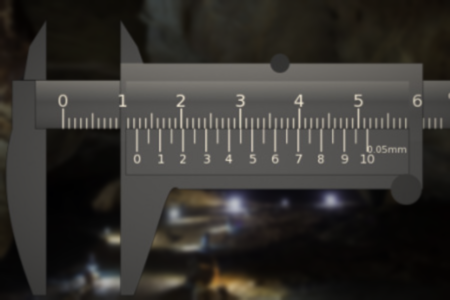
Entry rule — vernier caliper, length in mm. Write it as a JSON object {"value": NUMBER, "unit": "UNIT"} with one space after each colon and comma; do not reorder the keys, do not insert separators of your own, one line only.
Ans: {"value": 12.5, "unit": "mm"}
